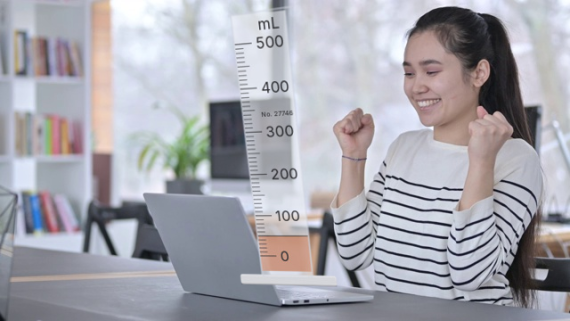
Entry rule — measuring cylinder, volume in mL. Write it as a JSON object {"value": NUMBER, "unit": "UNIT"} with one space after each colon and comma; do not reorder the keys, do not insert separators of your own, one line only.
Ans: {"value": 50, "unit": "mL"}
